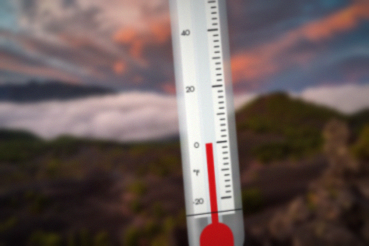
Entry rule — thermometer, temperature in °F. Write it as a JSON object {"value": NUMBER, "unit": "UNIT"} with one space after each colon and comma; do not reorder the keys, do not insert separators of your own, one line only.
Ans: {"value": 0, "unit": "°F"}
